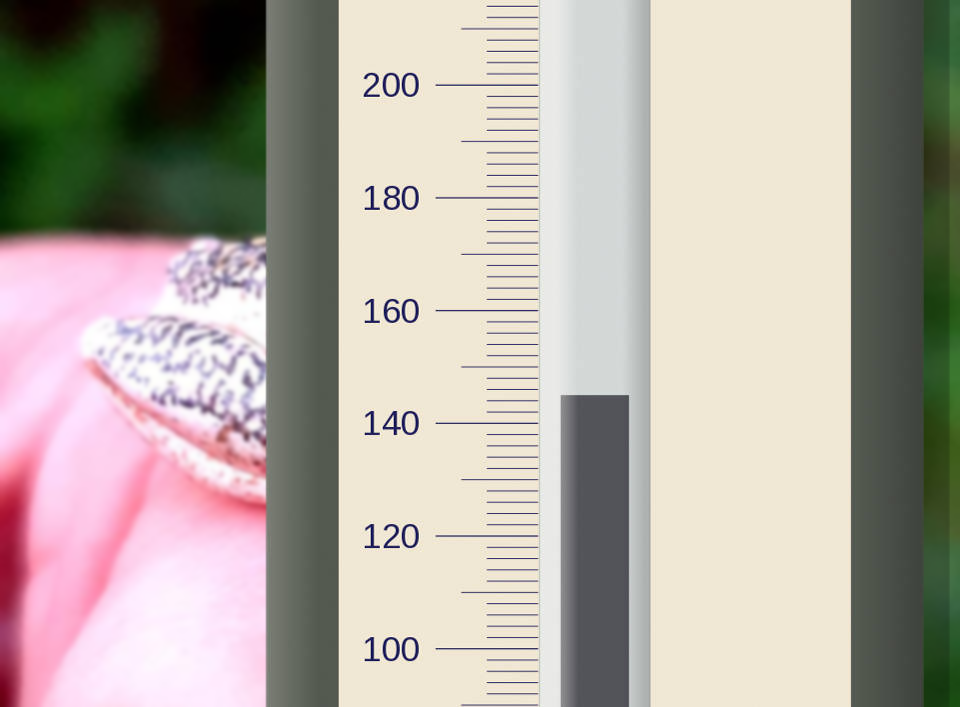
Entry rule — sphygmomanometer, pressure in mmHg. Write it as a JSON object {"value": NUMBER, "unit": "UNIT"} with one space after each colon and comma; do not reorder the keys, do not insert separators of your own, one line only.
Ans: {"value": 145, "unit": "mmHg"}
